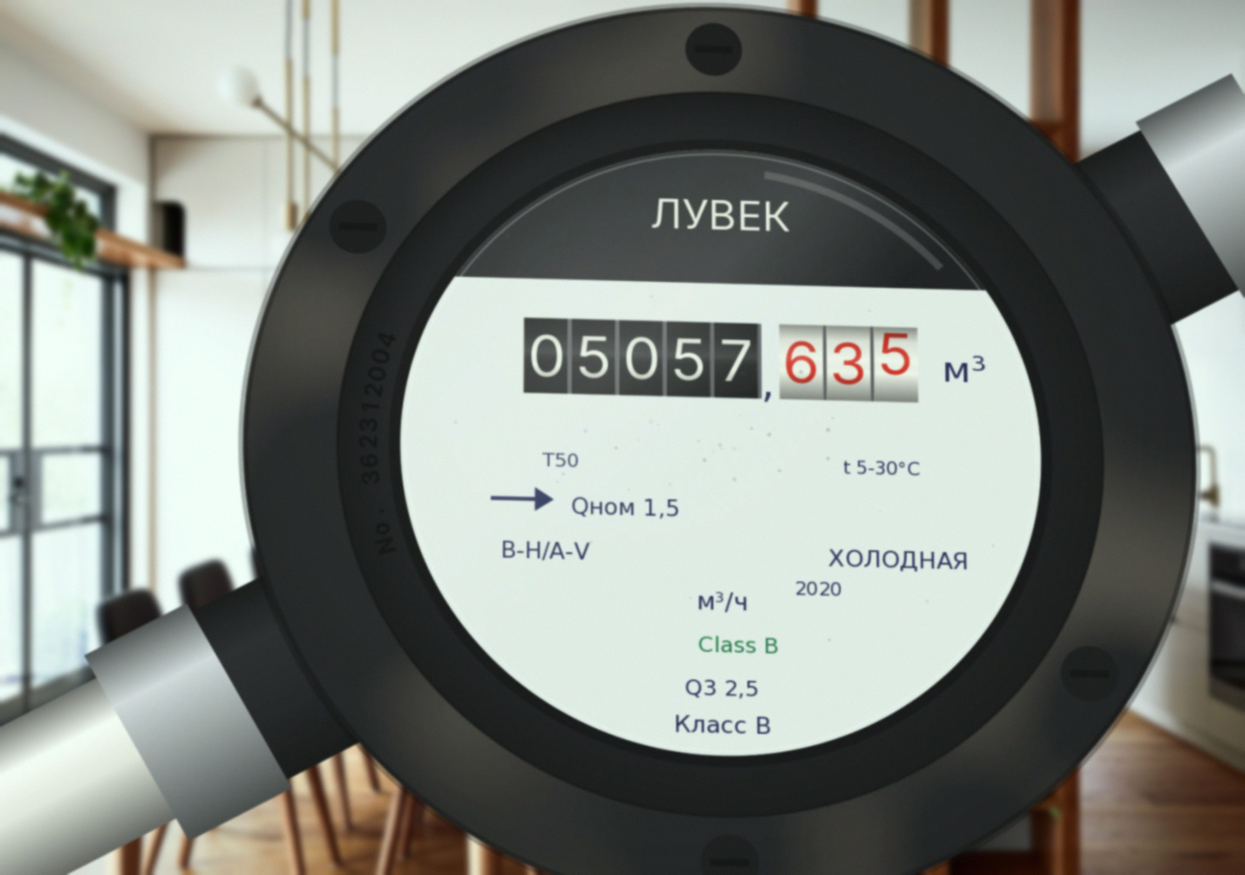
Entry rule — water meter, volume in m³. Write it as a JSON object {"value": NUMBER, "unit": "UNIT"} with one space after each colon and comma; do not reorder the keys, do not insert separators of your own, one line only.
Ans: {"value": 5057.635, "unit": "m³"}
